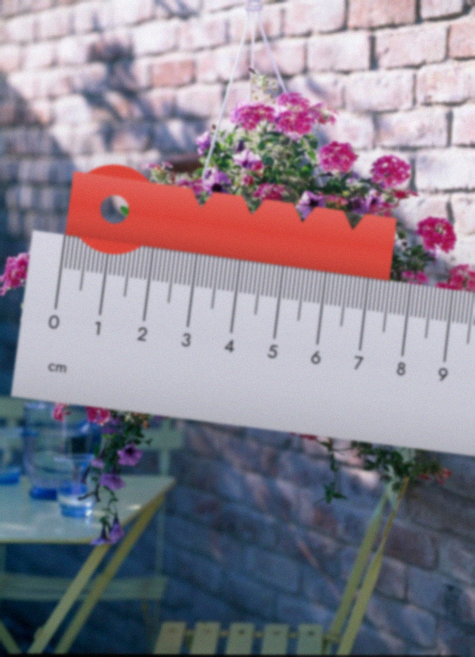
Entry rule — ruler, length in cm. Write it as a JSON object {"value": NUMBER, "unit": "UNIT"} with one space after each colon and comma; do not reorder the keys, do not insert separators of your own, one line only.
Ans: {"value": 7.5, "unit": "cm"}
